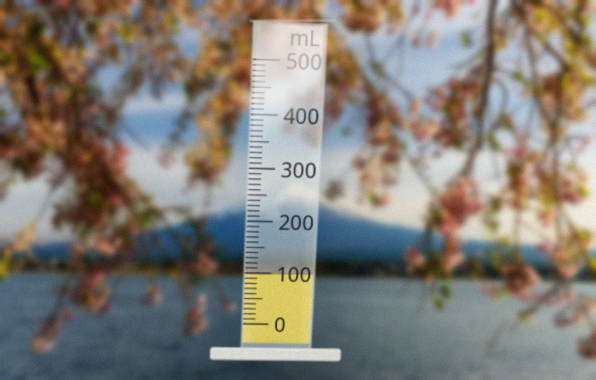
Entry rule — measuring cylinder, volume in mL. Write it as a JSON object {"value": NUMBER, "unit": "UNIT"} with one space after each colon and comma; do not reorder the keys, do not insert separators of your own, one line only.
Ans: {"value": 100, "unit": "mL"}
